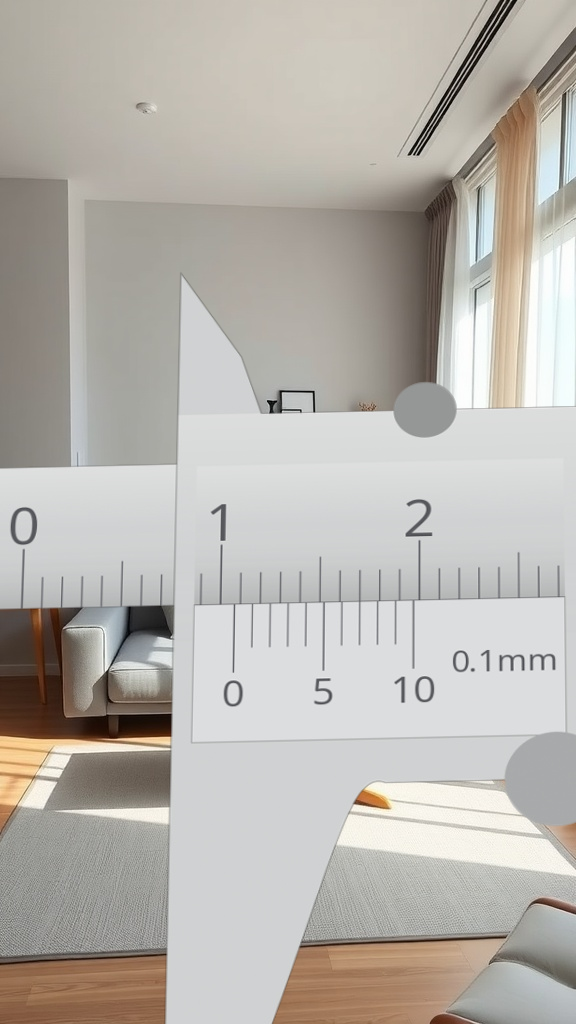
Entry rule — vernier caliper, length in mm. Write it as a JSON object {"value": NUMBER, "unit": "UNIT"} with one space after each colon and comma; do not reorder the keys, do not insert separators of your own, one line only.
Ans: {"value": 10.7, "unit": "mm"}
